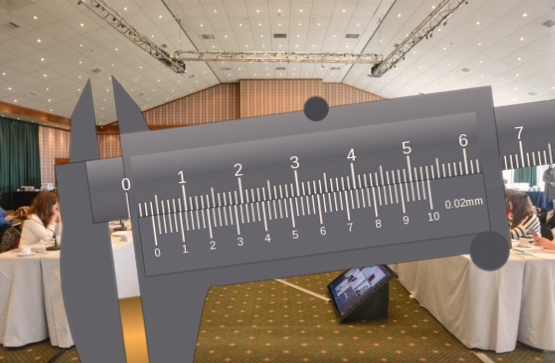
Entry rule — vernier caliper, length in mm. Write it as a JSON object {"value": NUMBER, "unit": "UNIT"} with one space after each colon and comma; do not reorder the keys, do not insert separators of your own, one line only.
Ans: {"value": 4.0, "unit": "mm"}
